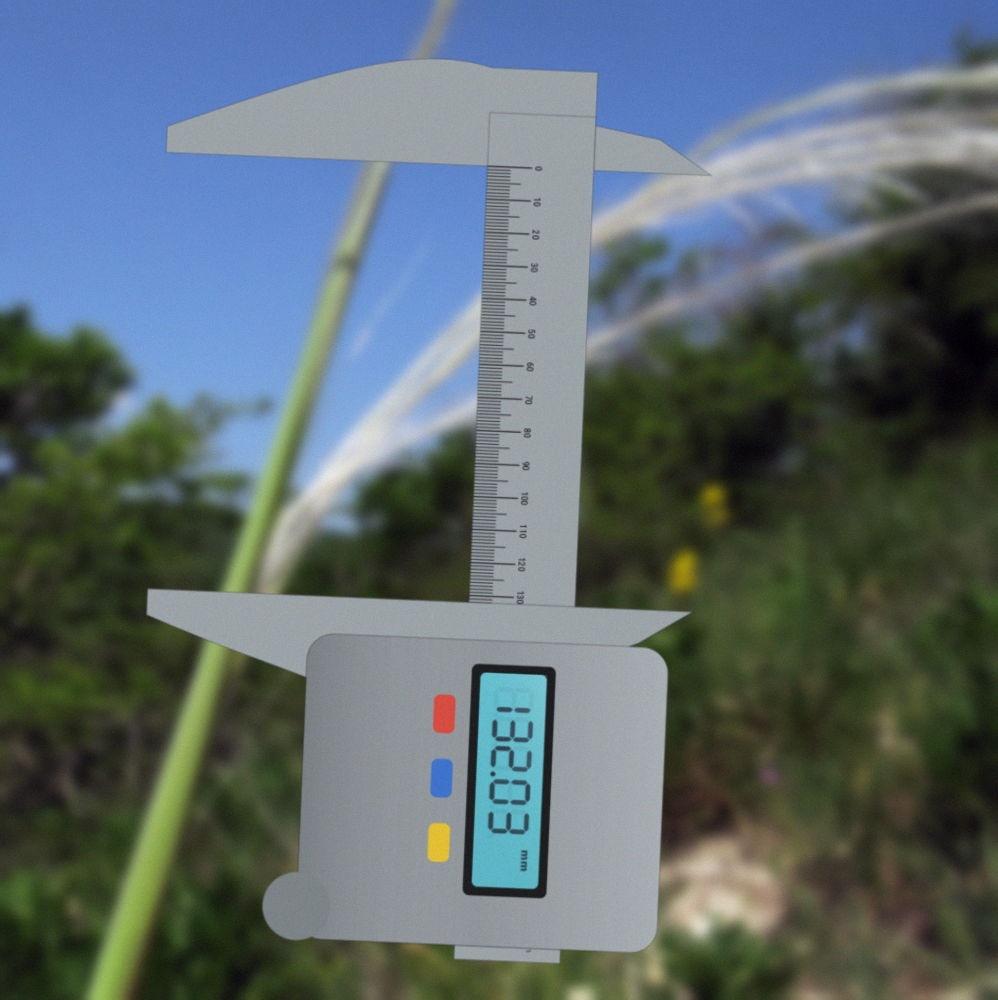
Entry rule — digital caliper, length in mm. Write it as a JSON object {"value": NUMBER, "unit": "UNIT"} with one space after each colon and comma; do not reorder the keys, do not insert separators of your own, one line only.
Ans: {"value": 132.03, "unit": "mm"}
